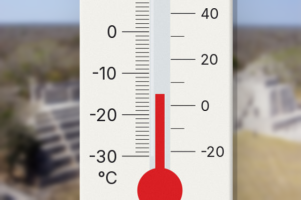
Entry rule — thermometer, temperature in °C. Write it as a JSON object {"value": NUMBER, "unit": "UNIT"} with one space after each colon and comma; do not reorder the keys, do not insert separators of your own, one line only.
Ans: {"value": -15, "unit": "°C"}
